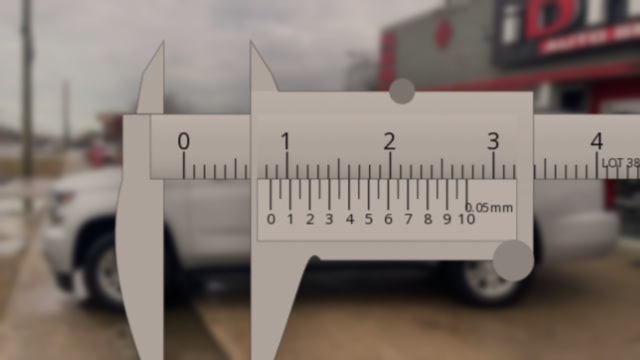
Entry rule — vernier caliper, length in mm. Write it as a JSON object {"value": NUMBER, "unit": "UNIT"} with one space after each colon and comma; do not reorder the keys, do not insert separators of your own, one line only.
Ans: {"value": 8.4, "unit": "mm"}
